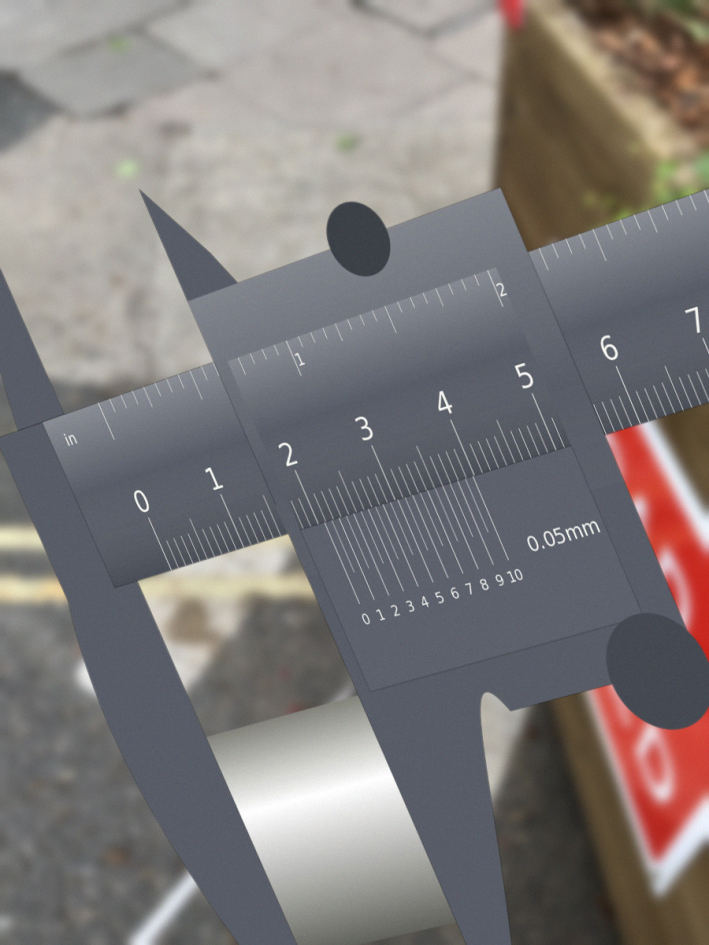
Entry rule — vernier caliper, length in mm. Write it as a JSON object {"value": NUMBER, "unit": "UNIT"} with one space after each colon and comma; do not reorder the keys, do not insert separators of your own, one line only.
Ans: {"value": 20.8, "unit": "mm"}
